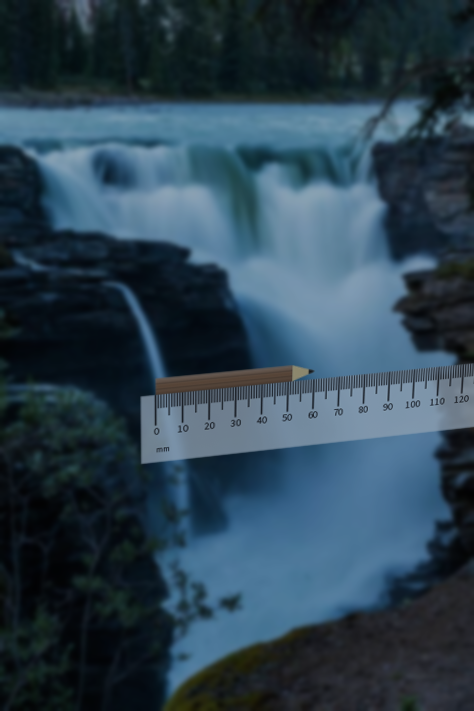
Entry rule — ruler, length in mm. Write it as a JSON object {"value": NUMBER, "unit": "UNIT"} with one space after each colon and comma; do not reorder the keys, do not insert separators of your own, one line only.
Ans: {"value": 60, "unit": "mm"}
